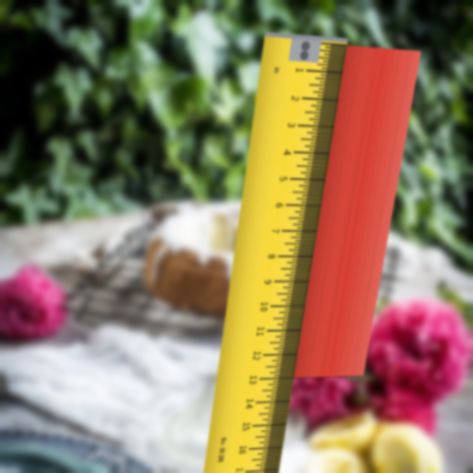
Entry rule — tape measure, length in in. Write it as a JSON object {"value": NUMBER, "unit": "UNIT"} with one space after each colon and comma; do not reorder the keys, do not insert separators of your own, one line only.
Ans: {"value": 13, "unit": "in"}
